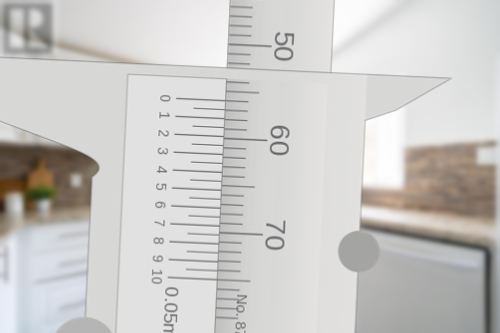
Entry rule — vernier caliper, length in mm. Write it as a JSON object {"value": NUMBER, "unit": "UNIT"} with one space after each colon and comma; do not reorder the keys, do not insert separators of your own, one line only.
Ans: {"value": 56.0, "unit": "mm"}
